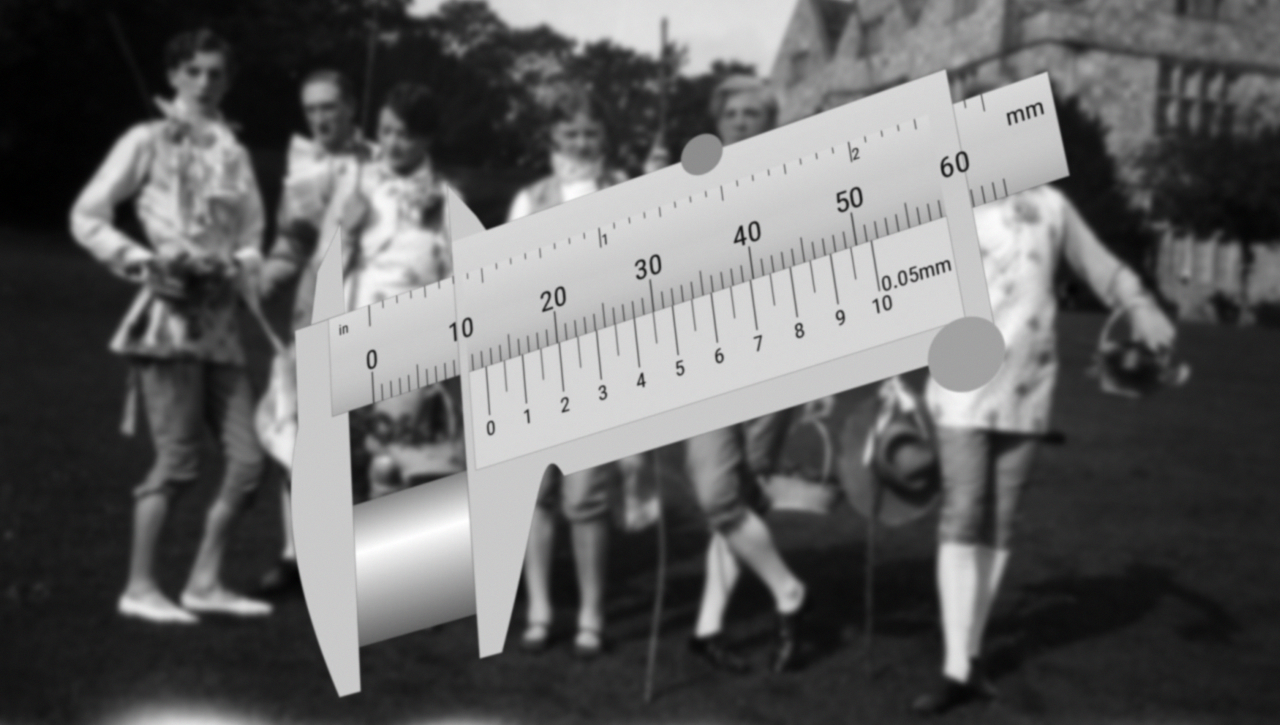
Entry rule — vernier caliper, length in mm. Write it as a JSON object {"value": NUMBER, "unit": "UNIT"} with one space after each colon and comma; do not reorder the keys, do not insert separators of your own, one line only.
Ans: {"value": 12.4, "unit": "mm"}
